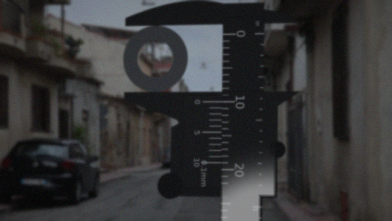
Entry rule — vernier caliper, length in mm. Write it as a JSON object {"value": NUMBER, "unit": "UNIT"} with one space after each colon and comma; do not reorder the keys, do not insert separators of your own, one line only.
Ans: {"value": 10.0, "unit": "mm"}
